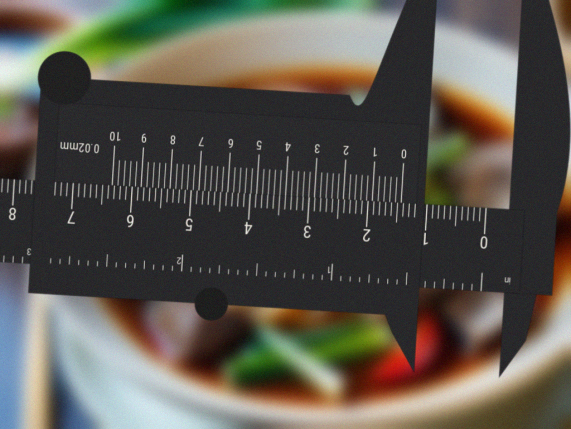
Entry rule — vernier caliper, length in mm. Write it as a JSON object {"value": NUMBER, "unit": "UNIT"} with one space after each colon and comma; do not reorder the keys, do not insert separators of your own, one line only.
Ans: {"value": 14.4, "unit": "mm"}
